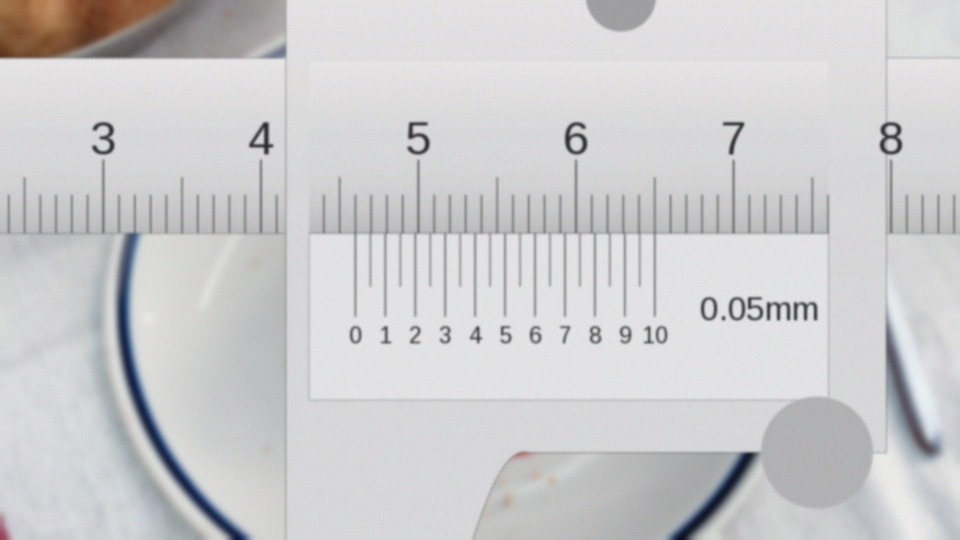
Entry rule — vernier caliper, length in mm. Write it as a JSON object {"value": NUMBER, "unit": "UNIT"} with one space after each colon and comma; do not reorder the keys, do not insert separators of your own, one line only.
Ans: {"value": 46.0, "unit": "mm"}
